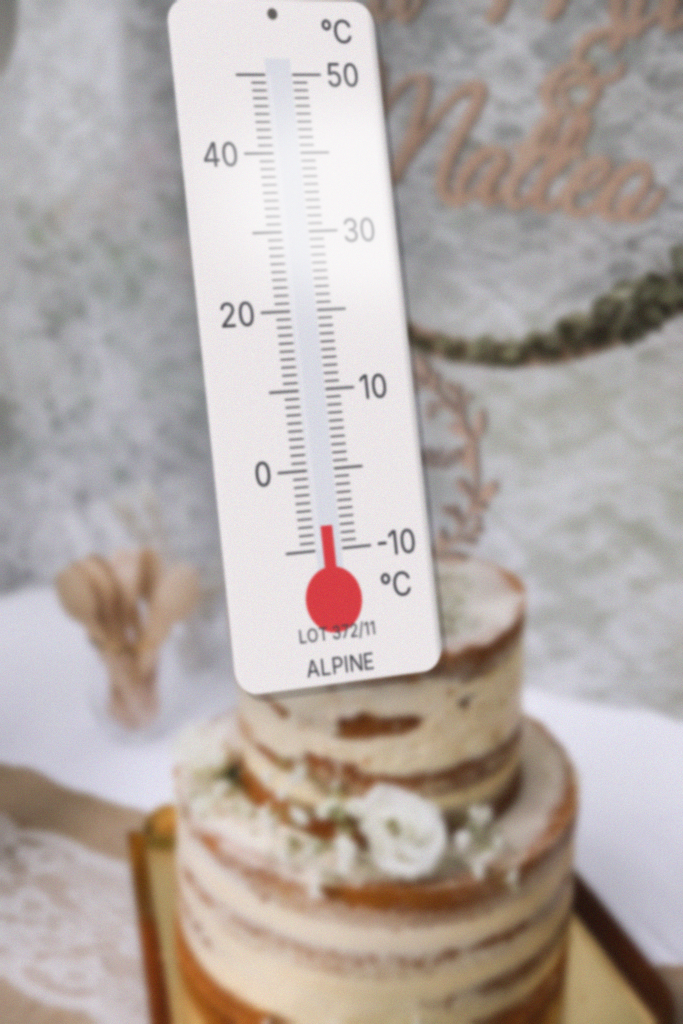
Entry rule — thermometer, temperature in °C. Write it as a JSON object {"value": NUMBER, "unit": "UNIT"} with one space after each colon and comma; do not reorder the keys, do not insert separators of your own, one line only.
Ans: {"value": -7, "unit": "°C"}
